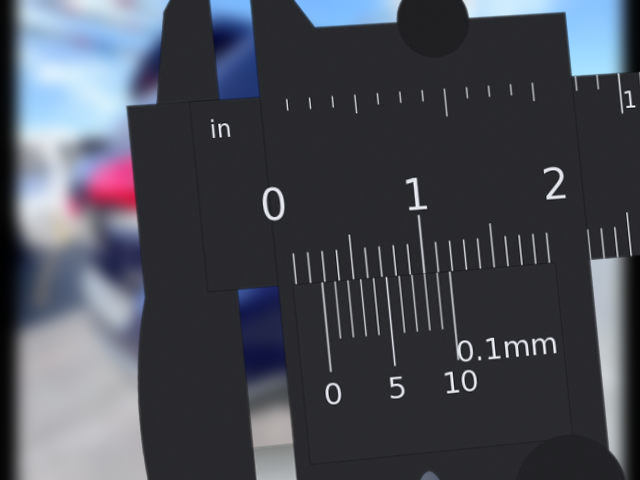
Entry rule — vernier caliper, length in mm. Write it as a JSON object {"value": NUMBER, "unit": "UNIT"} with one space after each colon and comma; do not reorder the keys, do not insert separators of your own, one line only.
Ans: {"value": 2.8, "unit": "mm"}
